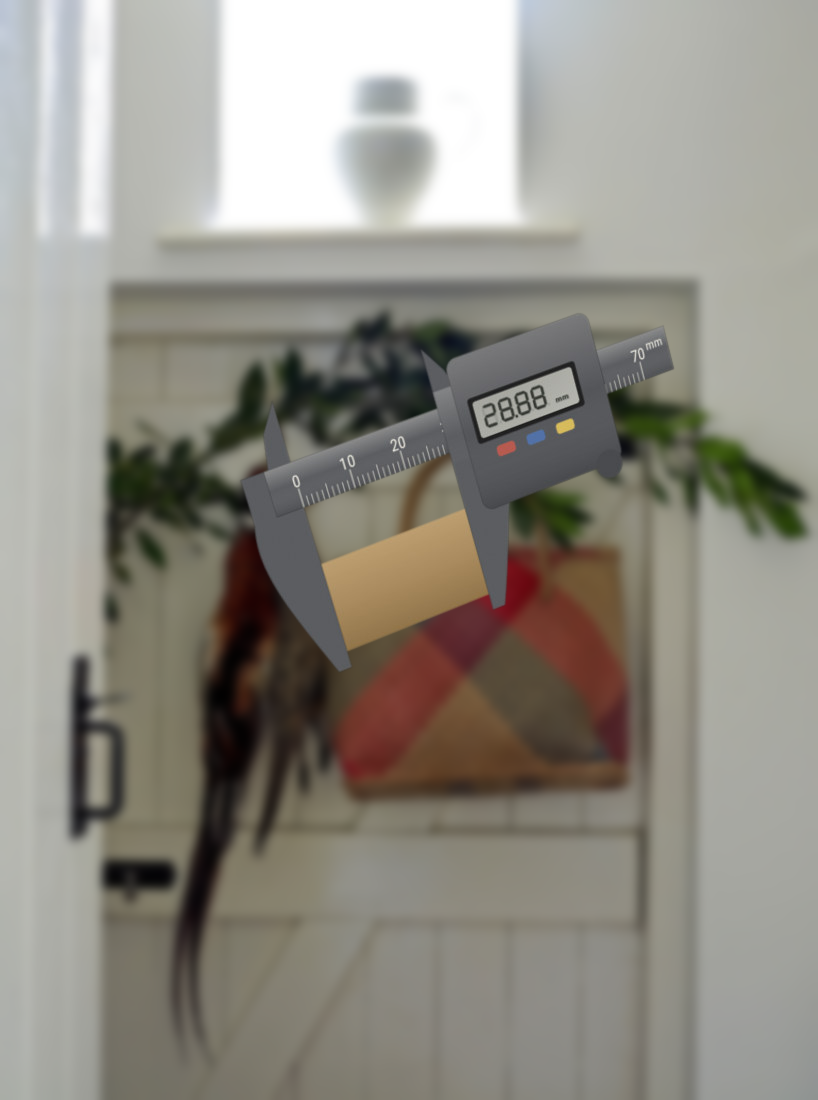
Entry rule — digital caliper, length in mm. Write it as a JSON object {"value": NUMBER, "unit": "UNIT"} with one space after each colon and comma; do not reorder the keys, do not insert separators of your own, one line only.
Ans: {"value": 28.88, "unit": "mm"}
